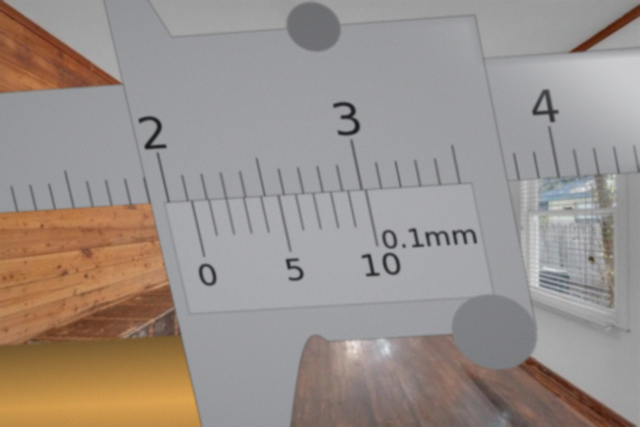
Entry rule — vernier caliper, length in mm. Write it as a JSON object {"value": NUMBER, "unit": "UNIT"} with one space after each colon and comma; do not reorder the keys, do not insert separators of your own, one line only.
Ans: {"value": 21.2, "unit": "mm"}
